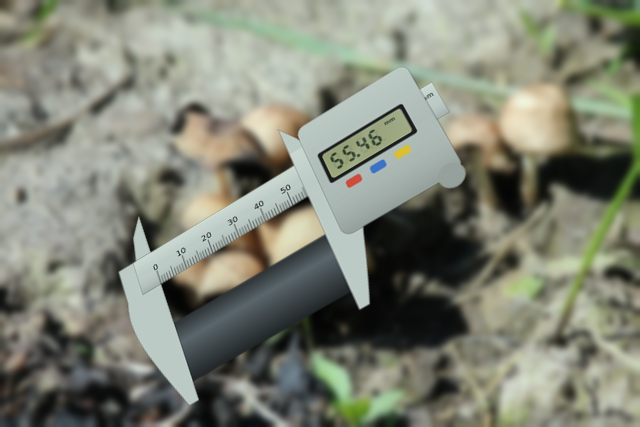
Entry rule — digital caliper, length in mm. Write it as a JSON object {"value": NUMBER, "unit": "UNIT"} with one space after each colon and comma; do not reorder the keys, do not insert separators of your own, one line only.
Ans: {"value": 55.46, "unit": "mm"}
